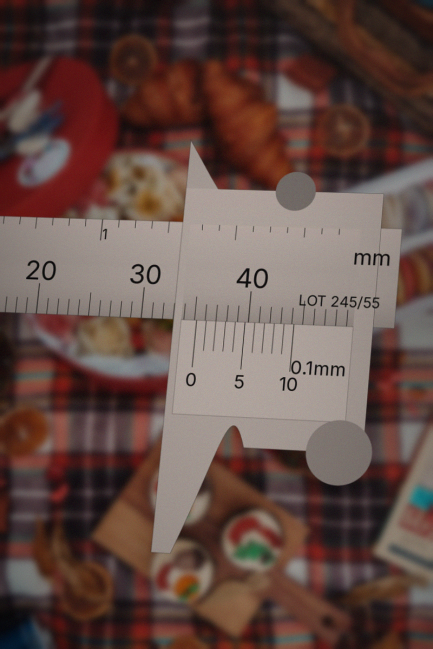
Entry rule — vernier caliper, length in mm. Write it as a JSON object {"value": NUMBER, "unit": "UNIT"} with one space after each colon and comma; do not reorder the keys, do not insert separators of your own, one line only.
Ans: {"value": 35.2, "unit": "mm"}
